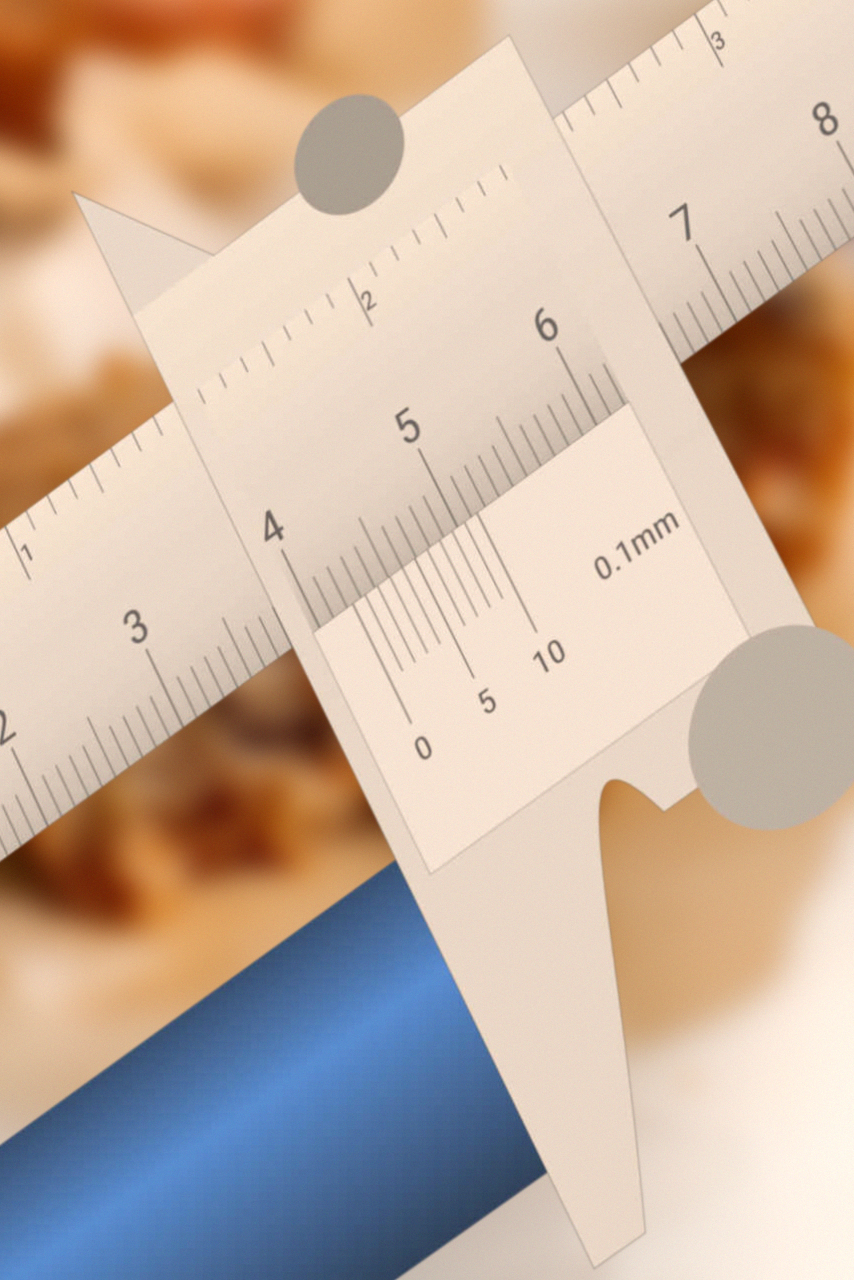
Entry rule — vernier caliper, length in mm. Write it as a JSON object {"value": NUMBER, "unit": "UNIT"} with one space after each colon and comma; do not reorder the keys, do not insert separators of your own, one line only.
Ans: {"value": 42.4, "unit": "mm"}
